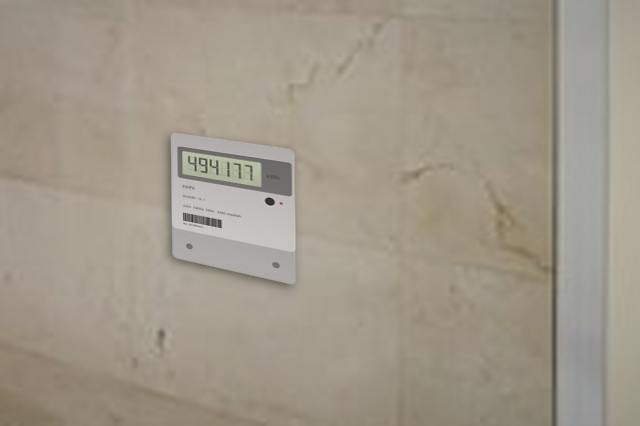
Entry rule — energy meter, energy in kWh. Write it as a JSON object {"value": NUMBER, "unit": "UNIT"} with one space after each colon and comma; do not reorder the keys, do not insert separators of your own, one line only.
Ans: {"value": 494177, "unit": "kWh"}
